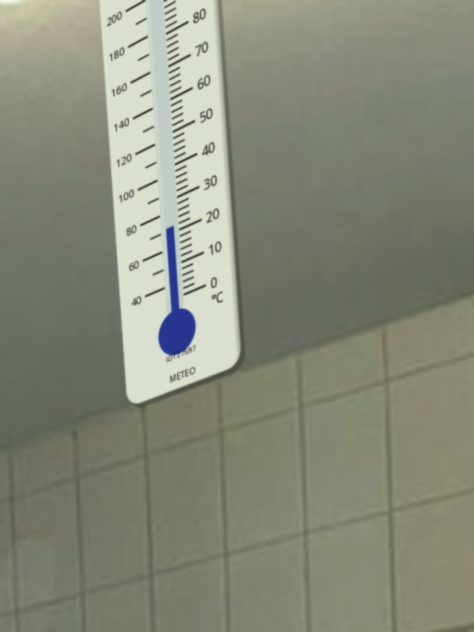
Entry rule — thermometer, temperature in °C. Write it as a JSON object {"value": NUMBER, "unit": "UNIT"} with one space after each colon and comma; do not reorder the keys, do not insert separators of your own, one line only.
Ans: {"value": 22, "unit": "°C"}
